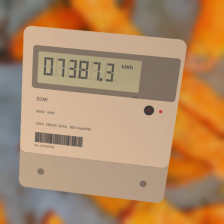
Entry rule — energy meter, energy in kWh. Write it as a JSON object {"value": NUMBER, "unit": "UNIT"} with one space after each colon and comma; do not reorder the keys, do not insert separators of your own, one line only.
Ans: {"value": 7387.3, "unit": "kWh"}
